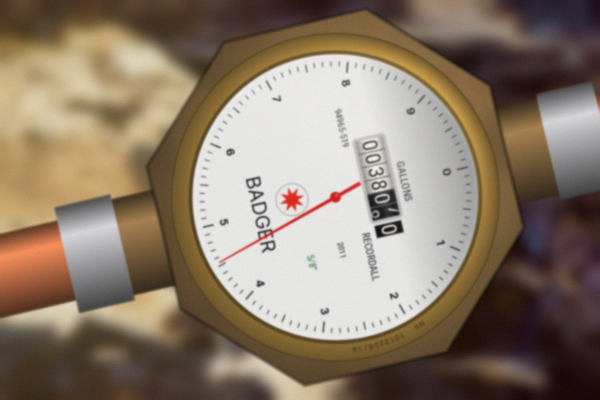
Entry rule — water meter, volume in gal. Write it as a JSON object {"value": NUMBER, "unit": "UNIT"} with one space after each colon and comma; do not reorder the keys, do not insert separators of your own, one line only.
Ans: {"value": 38074.5, "unit": "gal"}
